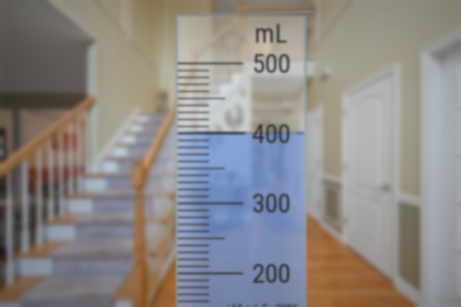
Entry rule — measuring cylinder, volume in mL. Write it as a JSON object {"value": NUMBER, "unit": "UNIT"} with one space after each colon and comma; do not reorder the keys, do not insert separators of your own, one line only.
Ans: {"value": 400, "unit": "mL"}
